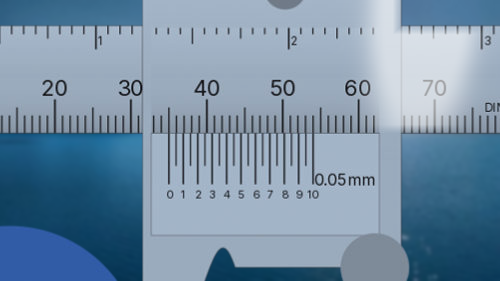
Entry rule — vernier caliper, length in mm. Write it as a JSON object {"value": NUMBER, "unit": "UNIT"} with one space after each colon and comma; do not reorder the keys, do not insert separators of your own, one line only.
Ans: {"value": 35.0, "unit": "mm"}
